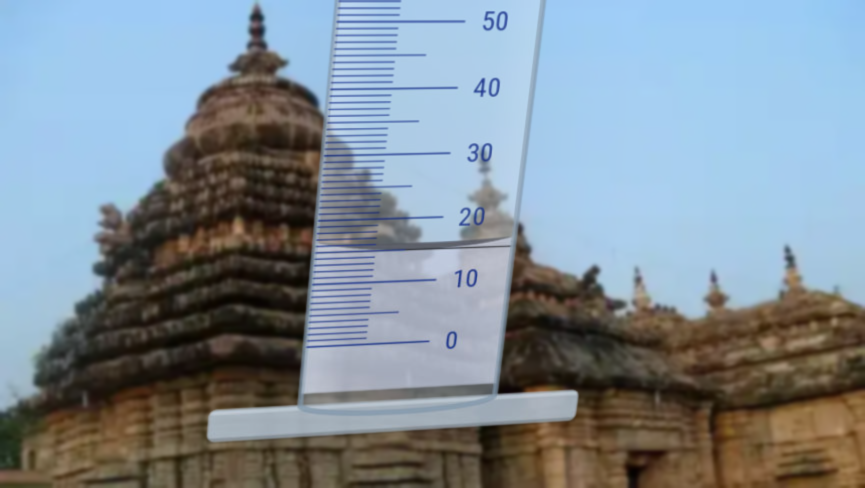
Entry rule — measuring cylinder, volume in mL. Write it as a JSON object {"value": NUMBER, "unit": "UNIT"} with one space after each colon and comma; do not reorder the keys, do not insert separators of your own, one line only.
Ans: {"value": 15, "unit": "mL"}
